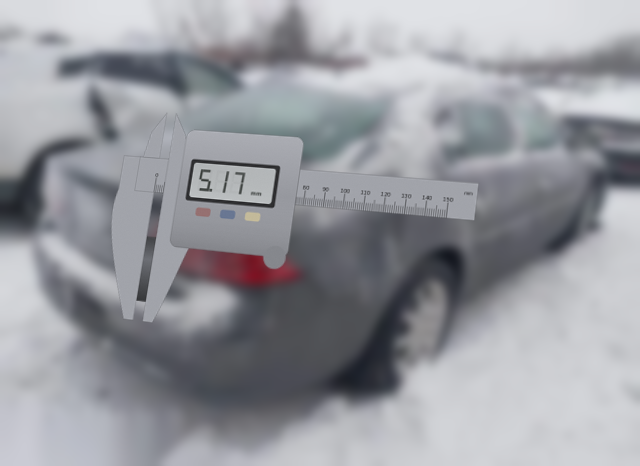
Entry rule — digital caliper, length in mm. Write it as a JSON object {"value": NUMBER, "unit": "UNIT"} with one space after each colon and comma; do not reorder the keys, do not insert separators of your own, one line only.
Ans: {"value": 5.17, "unit": "mm"}
